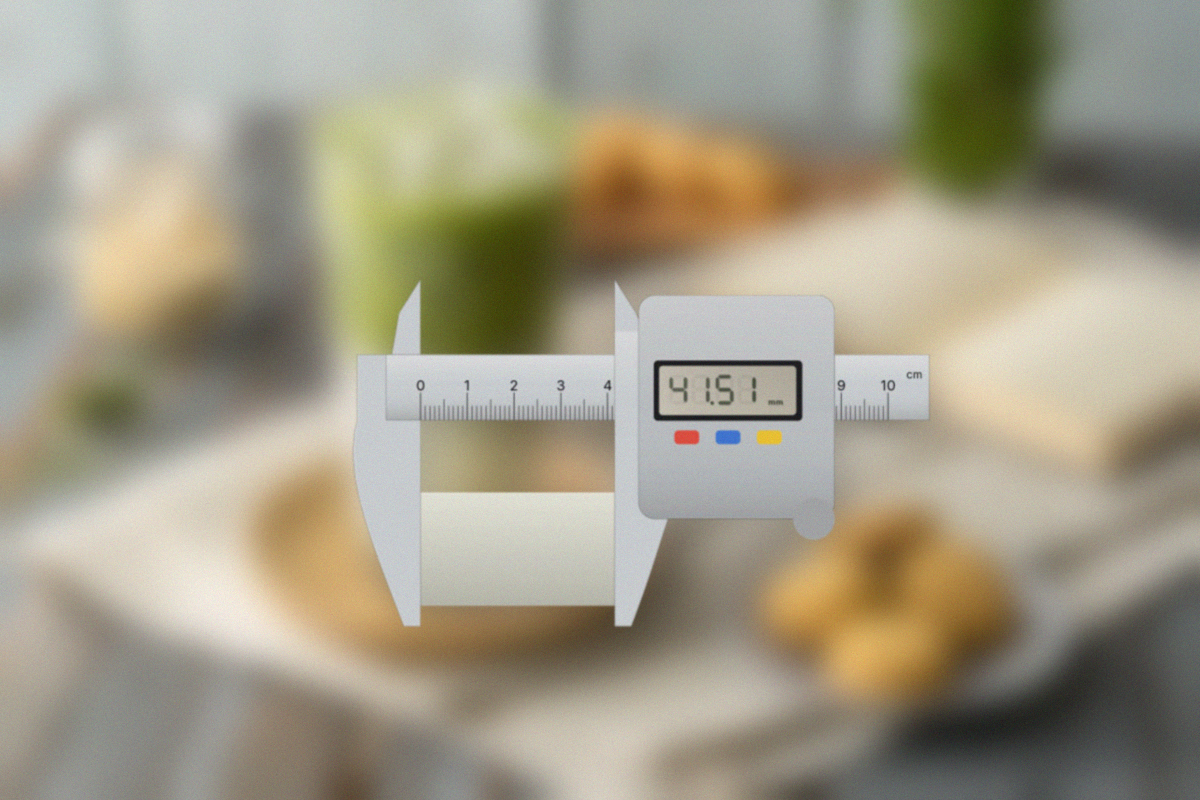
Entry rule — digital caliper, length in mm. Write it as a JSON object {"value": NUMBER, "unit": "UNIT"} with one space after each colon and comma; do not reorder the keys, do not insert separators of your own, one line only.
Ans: {"value": 41.51, "unit": "mm"}
